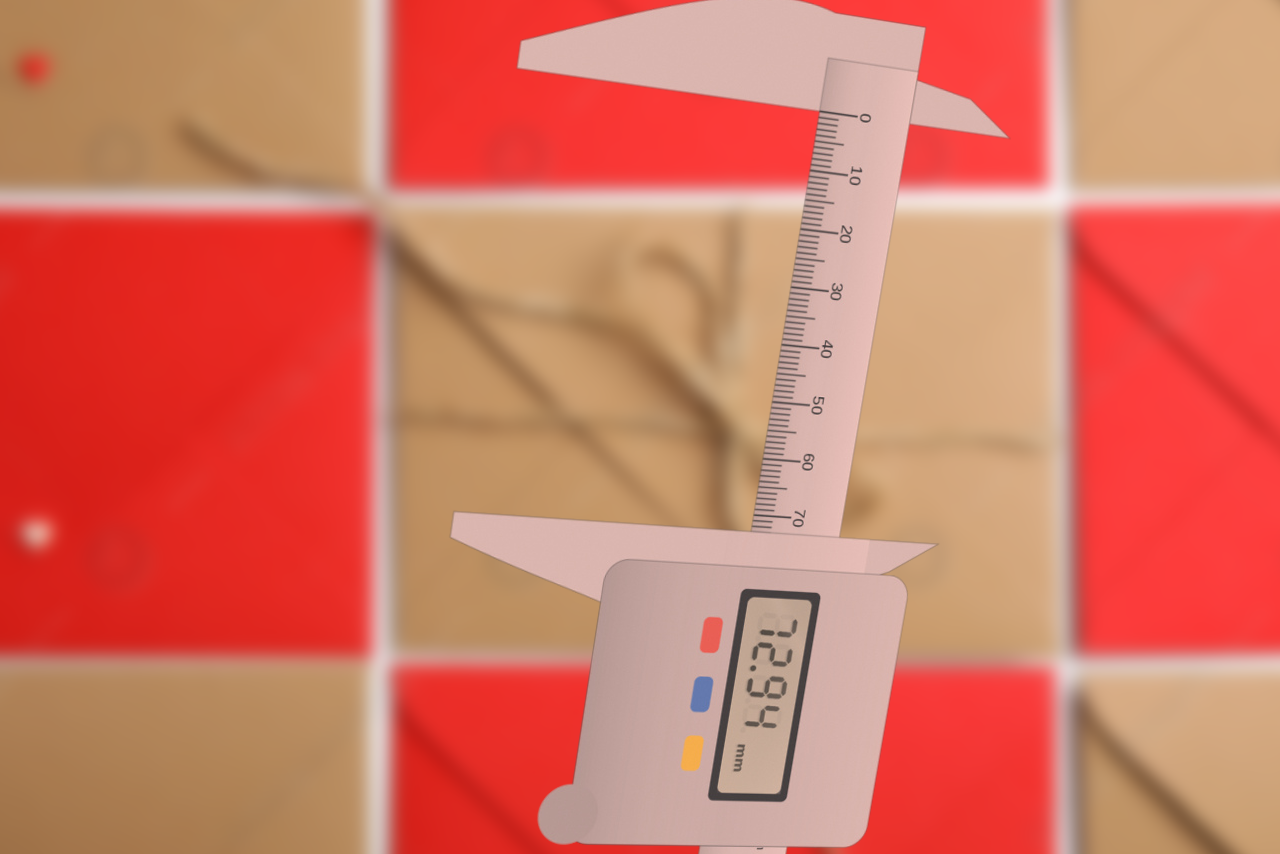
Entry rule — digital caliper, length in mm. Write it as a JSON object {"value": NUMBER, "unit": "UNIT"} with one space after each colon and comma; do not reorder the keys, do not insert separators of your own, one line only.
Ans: {"value": 72.94, "unit": "mm"}
